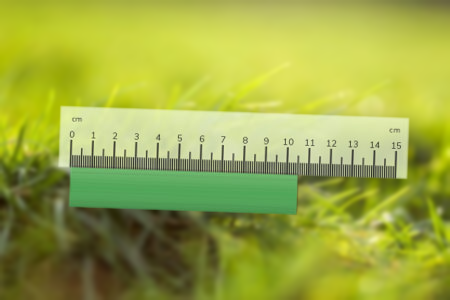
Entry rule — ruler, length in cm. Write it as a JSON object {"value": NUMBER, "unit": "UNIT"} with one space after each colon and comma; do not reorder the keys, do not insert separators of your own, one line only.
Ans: {"value": 10.5, "unit": "cm"}
